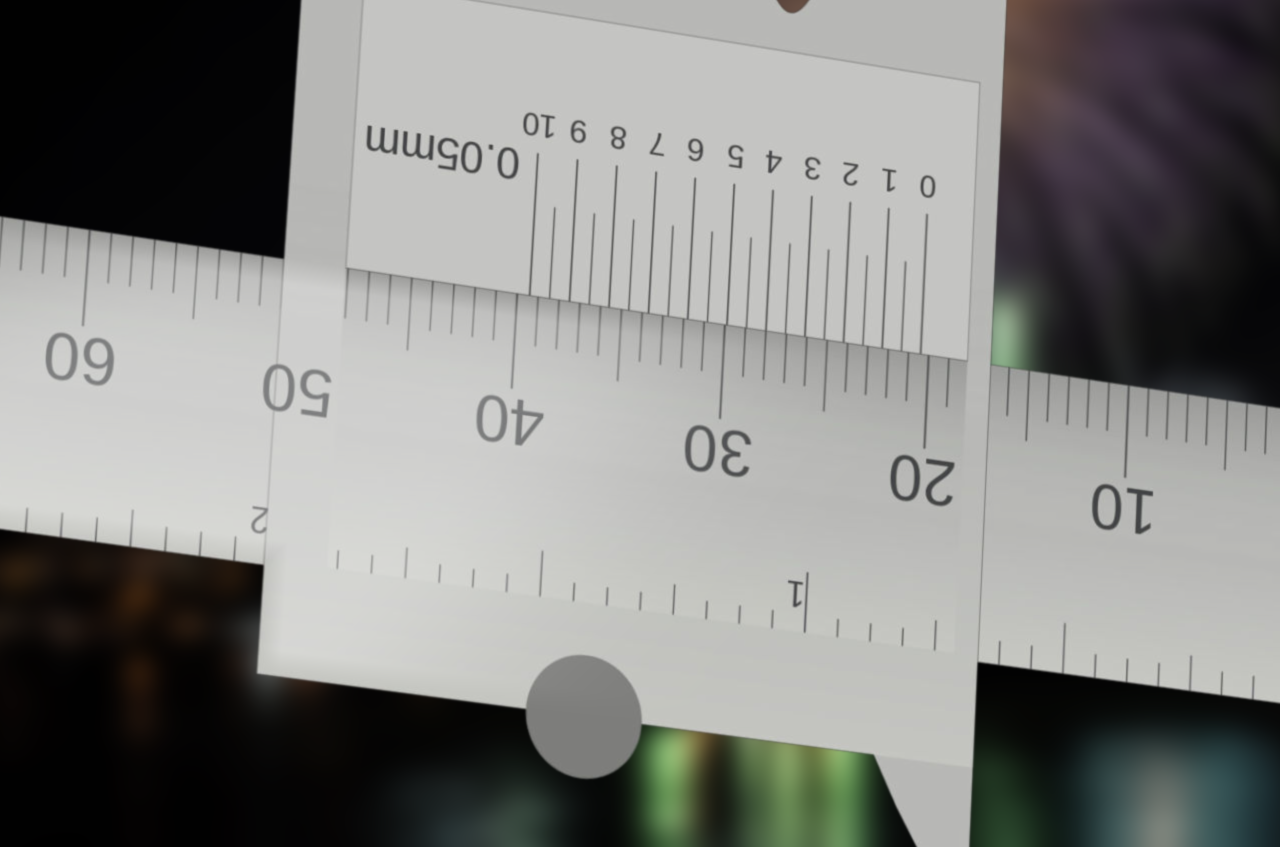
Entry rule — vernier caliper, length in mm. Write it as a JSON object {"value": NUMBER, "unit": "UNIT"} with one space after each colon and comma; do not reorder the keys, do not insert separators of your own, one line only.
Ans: {"value": 20.4, "unit": "mm"}
